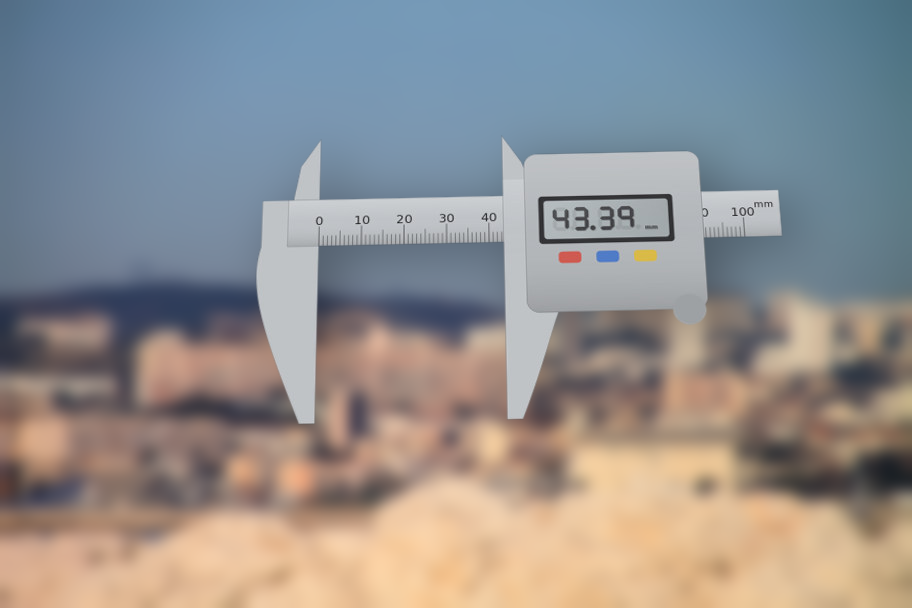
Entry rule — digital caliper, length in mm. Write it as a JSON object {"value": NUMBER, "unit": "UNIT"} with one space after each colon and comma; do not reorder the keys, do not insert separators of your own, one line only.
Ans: {"value": 43.39, "unit": "mm"}
